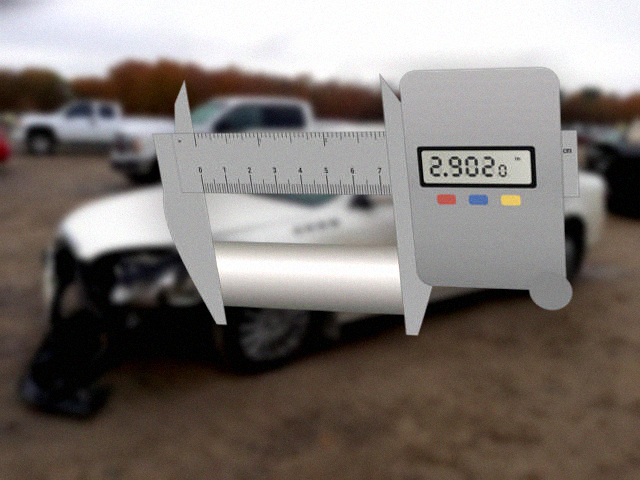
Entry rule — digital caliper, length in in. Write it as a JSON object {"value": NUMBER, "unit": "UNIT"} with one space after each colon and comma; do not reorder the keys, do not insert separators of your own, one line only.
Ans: {"value": 2.9020, "unit": "in"}
